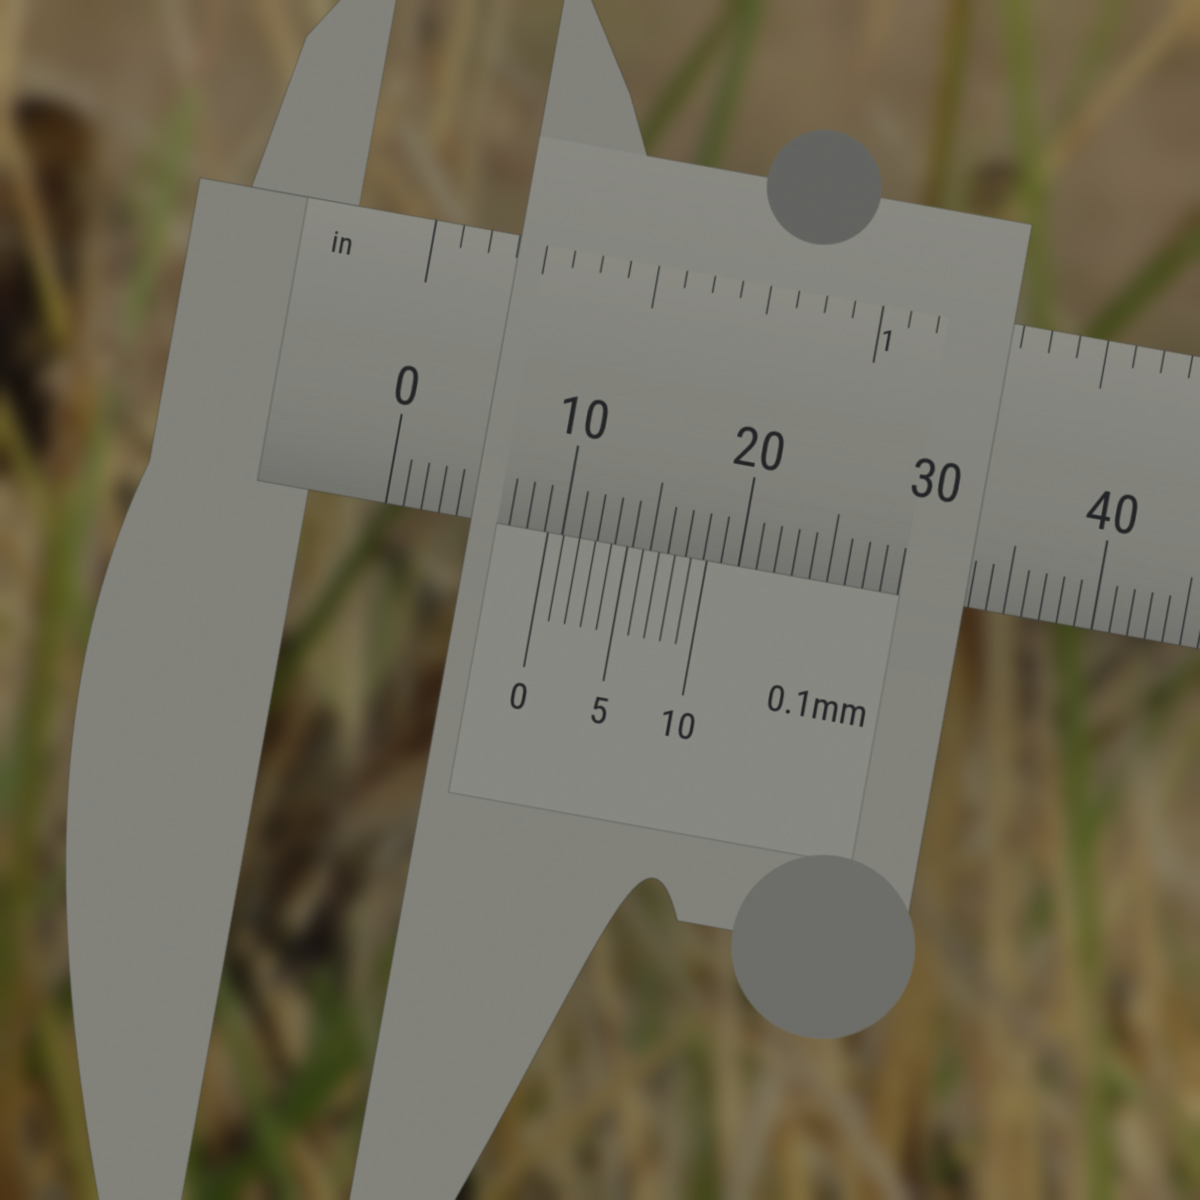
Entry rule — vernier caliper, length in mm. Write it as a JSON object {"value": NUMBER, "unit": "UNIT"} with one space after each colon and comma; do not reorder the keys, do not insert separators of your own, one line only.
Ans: {"value": 9.2, "unit": "mm"}
